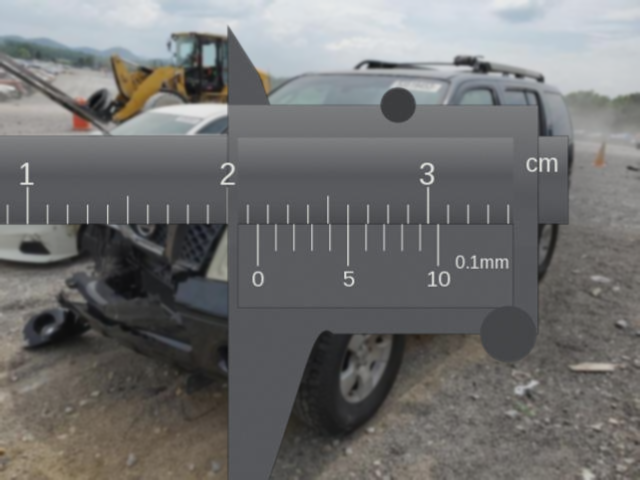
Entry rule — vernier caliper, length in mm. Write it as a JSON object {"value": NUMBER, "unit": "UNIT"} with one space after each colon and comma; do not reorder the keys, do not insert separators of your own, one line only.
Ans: {"value": 21.5, "unit": "mm"}
